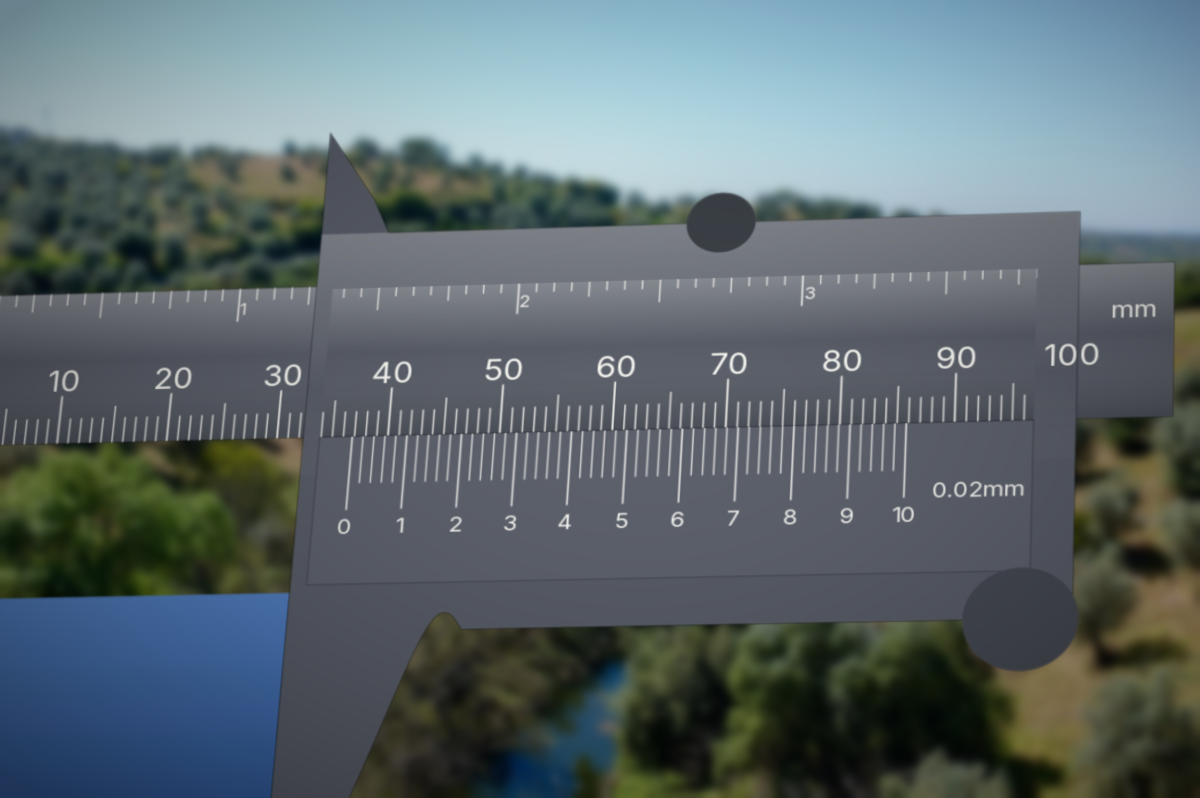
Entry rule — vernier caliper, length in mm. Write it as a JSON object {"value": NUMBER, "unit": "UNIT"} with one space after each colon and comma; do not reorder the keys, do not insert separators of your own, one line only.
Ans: {"value": 36.8, "unit": "mm"}
